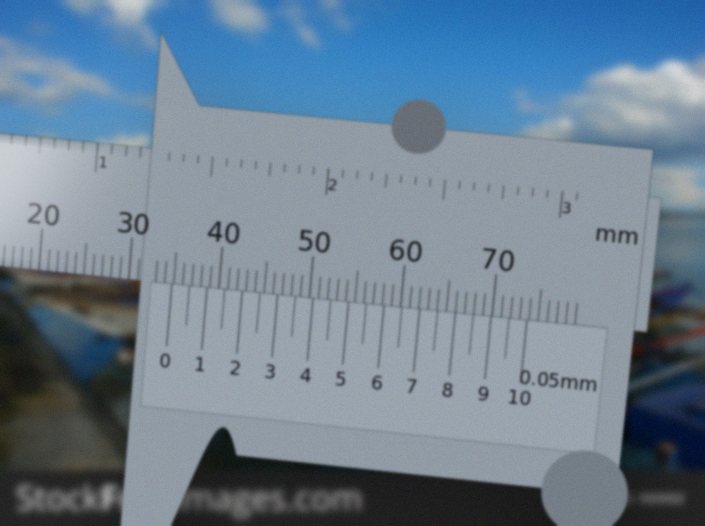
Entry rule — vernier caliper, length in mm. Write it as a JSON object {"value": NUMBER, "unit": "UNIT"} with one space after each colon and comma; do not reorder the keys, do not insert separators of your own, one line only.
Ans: {"value": 34.8, "unit": "mm"}
